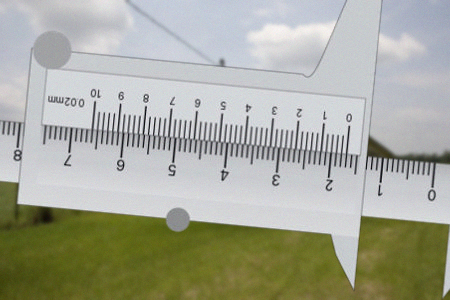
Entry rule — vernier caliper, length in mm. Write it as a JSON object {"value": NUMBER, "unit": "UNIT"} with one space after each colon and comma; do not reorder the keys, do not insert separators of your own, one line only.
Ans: {"value": 17.0, "unit": "mm"}
